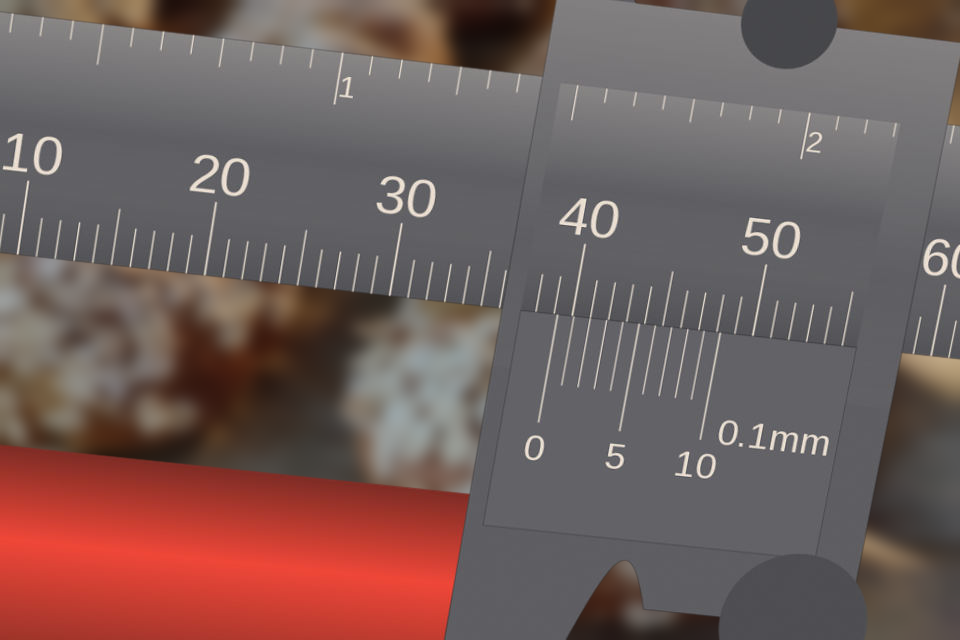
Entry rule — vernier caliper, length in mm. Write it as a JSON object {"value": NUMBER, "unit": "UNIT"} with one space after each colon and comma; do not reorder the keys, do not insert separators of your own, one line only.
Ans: {"value": 39.2, "unit": "mm"}
